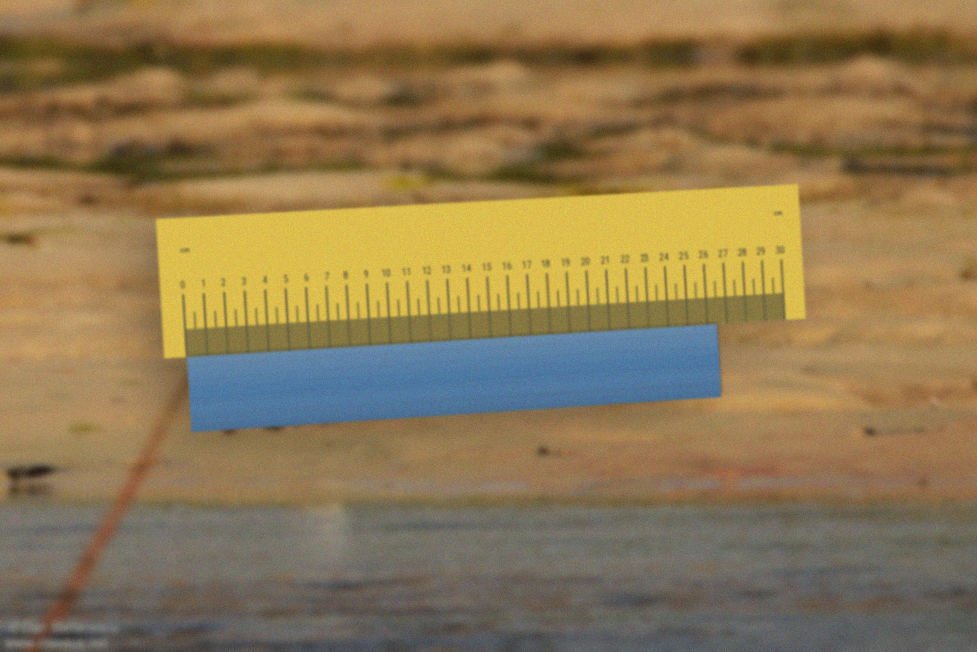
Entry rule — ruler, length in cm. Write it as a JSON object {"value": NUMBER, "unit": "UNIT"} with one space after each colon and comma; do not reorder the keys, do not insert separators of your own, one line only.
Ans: {"value": 26.5, "unit": "cm"}
